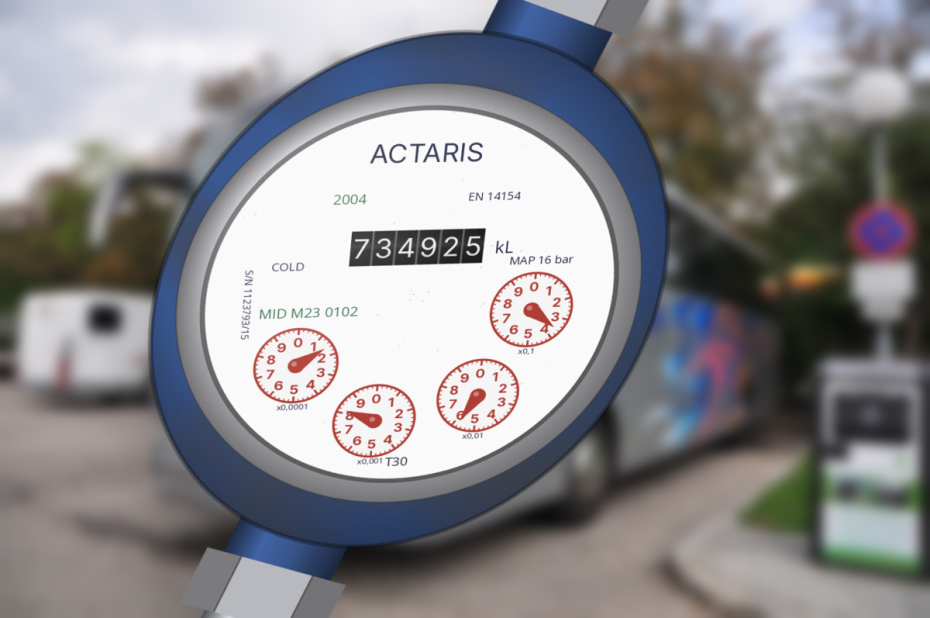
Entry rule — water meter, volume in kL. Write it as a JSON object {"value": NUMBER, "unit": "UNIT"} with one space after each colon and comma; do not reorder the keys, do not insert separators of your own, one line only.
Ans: {"value": 734925.3581, "unit": "kL"}
